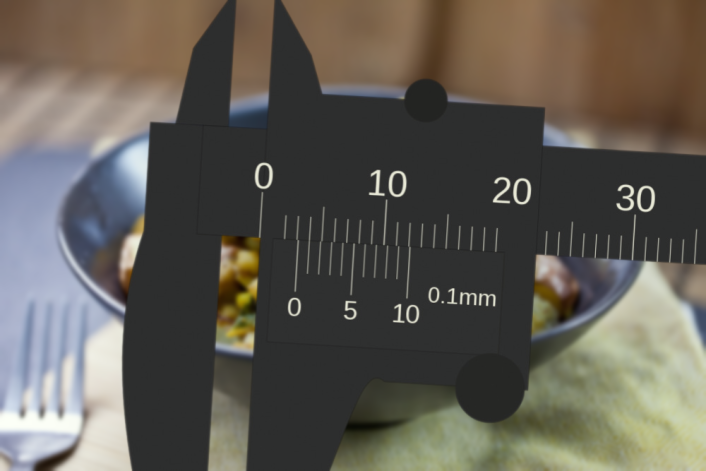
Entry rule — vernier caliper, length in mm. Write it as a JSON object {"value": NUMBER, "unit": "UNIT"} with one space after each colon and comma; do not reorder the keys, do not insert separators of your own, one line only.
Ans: {"value": 3.1, "unit": "mm"}
